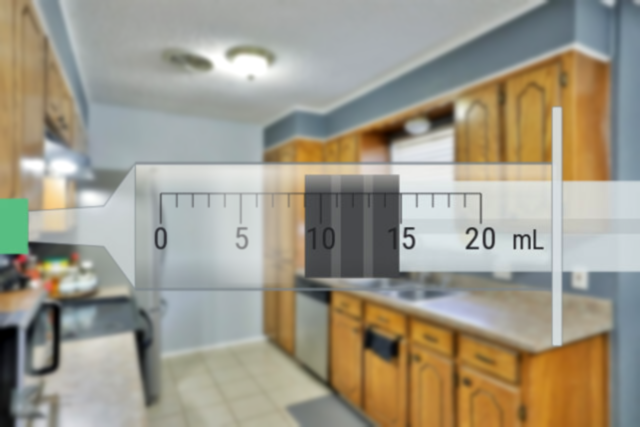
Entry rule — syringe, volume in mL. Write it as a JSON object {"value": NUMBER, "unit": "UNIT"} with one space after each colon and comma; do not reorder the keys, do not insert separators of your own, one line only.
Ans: {"value": 9, "unit": "mL"}
